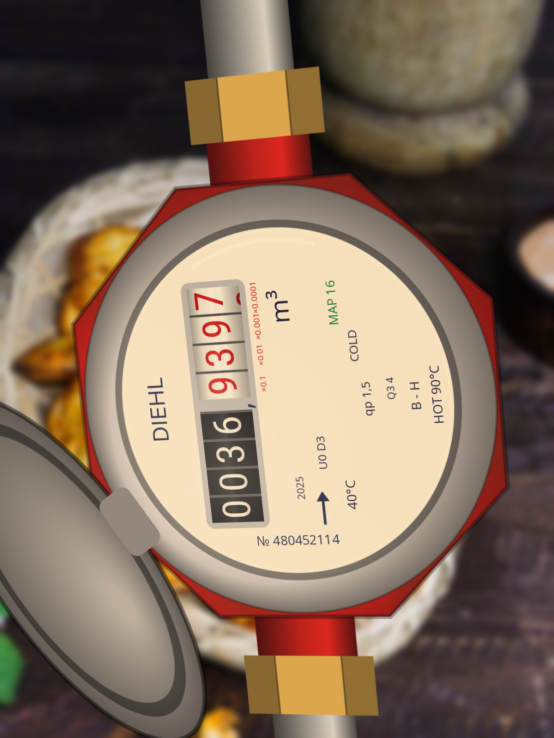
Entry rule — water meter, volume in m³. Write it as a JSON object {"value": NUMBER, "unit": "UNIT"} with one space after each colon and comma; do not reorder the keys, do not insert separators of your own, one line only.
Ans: {"value": 36.9397, "unit": "m³"}
